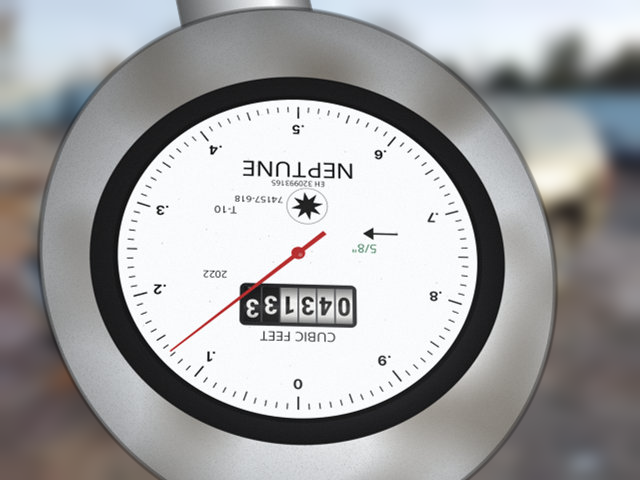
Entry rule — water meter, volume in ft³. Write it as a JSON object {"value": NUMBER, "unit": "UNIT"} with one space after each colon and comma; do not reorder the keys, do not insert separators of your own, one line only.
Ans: {"value": 43133.13, "unit": "ft³"}
